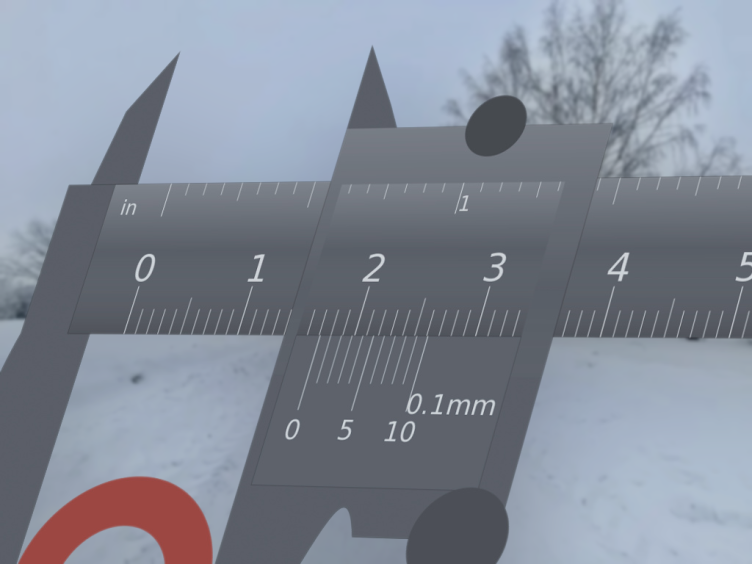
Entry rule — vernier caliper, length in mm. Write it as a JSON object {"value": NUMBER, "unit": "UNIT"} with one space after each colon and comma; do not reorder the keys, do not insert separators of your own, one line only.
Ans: {"value": 17.1, "unit": "mm"}
